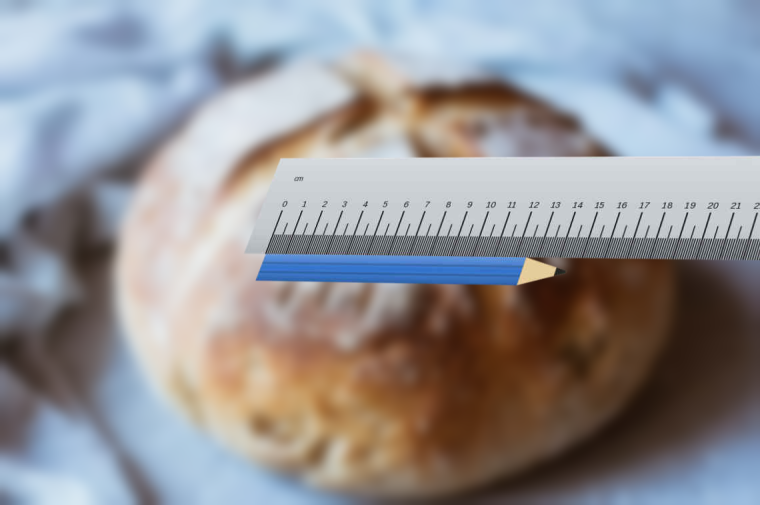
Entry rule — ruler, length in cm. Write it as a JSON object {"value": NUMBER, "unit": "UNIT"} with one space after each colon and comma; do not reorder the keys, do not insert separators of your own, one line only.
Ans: {"value": 14.5, "unit": "cm"}
